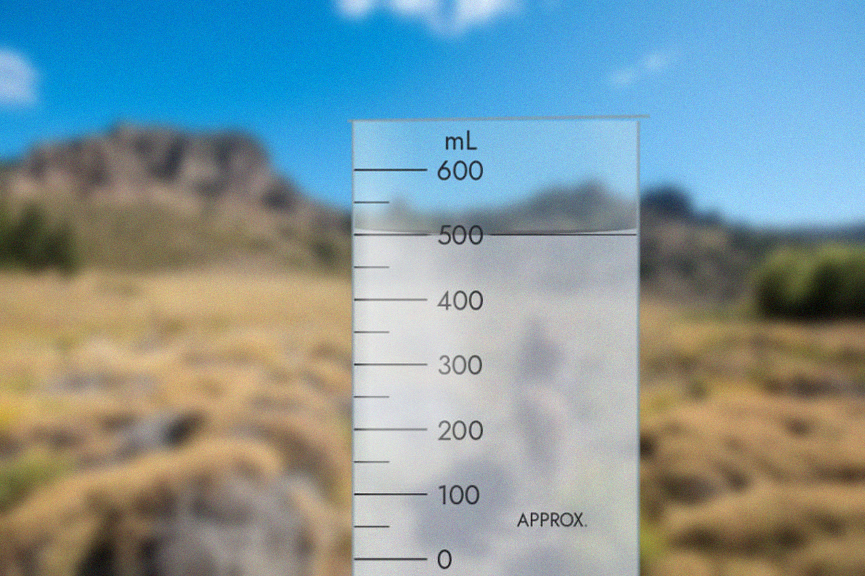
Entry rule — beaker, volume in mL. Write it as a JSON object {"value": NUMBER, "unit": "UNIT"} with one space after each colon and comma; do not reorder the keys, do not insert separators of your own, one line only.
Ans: {"value": 500, "unit": "mL"}
